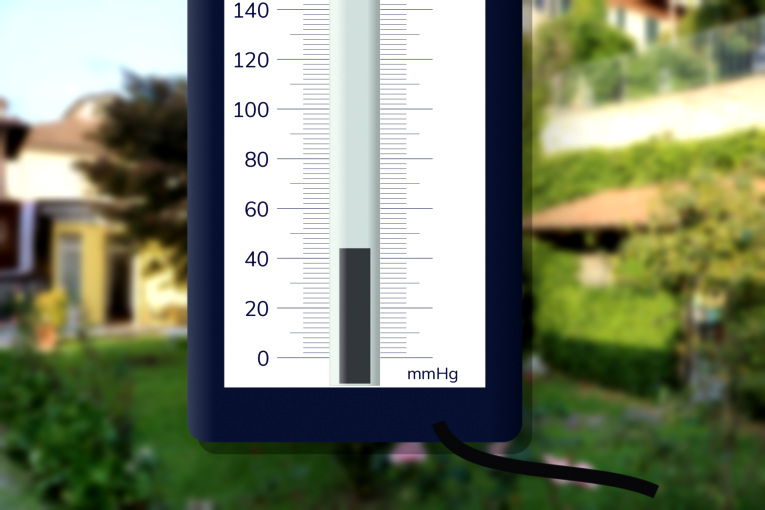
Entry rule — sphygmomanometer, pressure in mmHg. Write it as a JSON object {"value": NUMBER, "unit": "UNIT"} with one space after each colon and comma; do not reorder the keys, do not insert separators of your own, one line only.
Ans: {"value": 44, "unit": "mmHg"}
